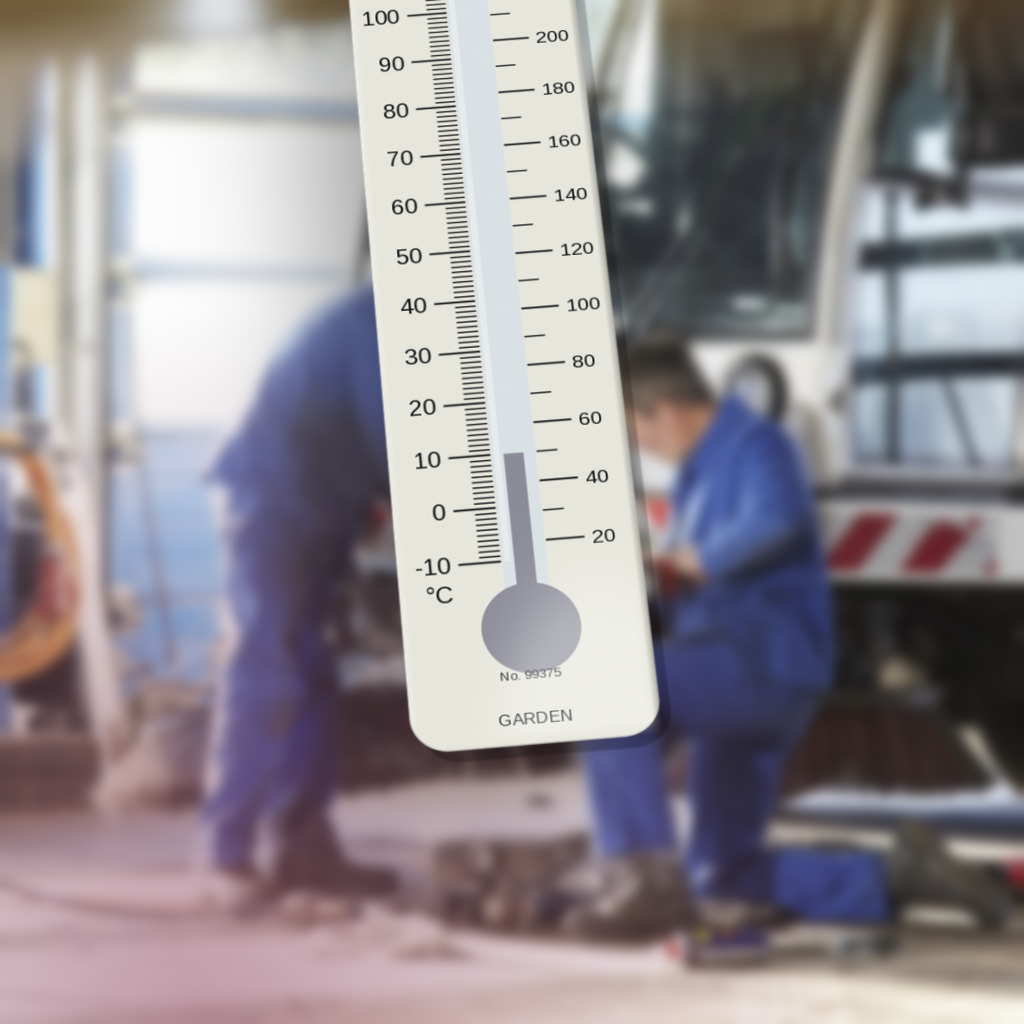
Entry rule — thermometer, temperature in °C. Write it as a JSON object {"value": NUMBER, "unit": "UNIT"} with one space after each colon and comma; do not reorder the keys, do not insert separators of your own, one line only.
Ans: {"value": 10, "unit": "°C"}
